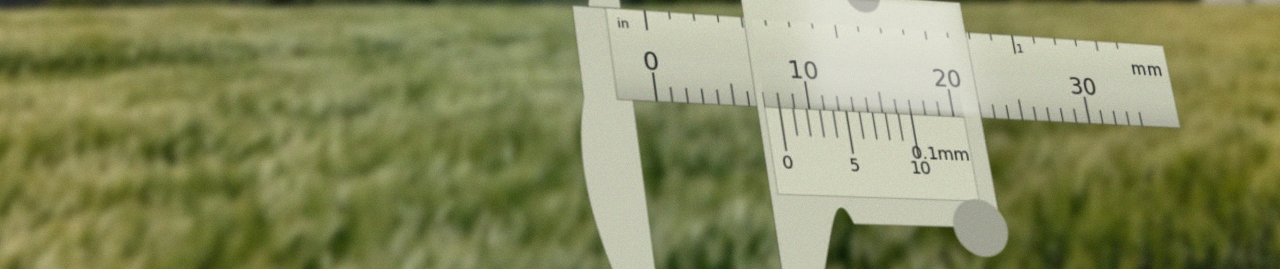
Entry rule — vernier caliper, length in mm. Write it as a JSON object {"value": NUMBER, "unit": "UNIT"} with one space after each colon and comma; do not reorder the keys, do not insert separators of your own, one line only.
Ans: {"value": 8.0, "unit": "mm"}
